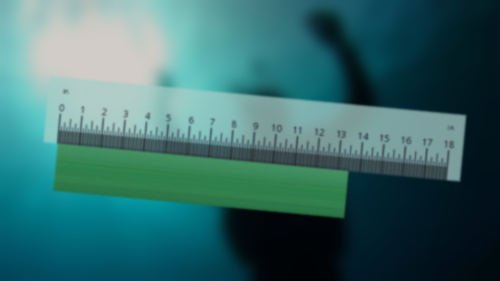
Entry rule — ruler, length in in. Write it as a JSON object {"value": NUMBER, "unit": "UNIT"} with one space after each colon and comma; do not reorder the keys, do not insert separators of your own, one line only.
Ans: {"value": 13.5, "unit": "in"}
